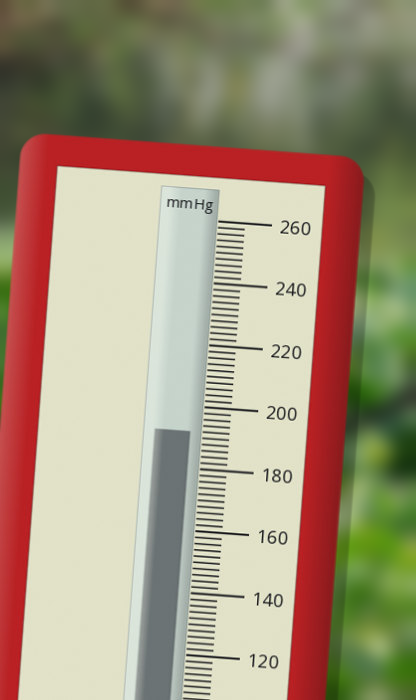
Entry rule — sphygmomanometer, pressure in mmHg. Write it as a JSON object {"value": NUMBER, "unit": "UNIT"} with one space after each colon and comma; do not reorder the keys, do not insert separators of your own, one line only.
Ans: {"value": 192, "unit": "mmHg"}
